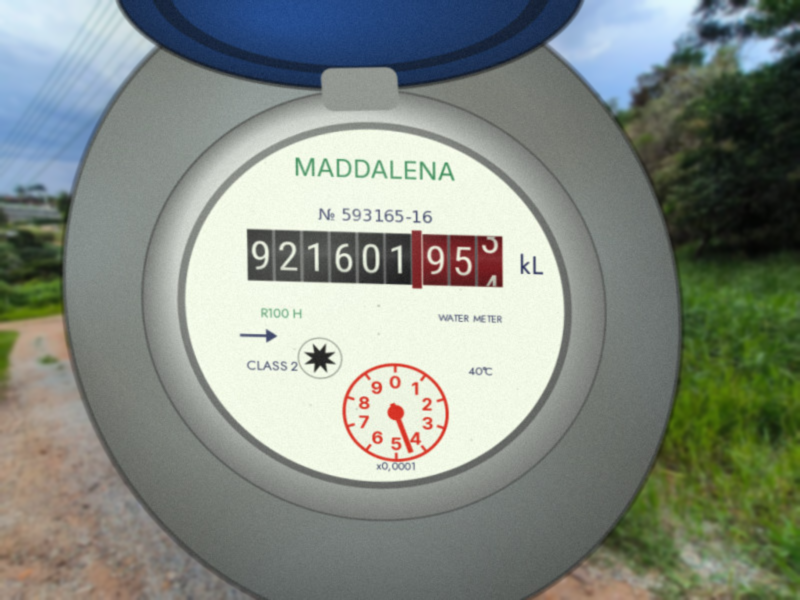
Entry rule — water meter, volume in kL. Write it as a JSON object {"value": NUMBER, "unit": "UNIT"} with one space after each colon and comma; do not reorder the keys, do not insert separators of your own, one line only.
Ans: {"value": 921601.9534, "unit": "kL"}
